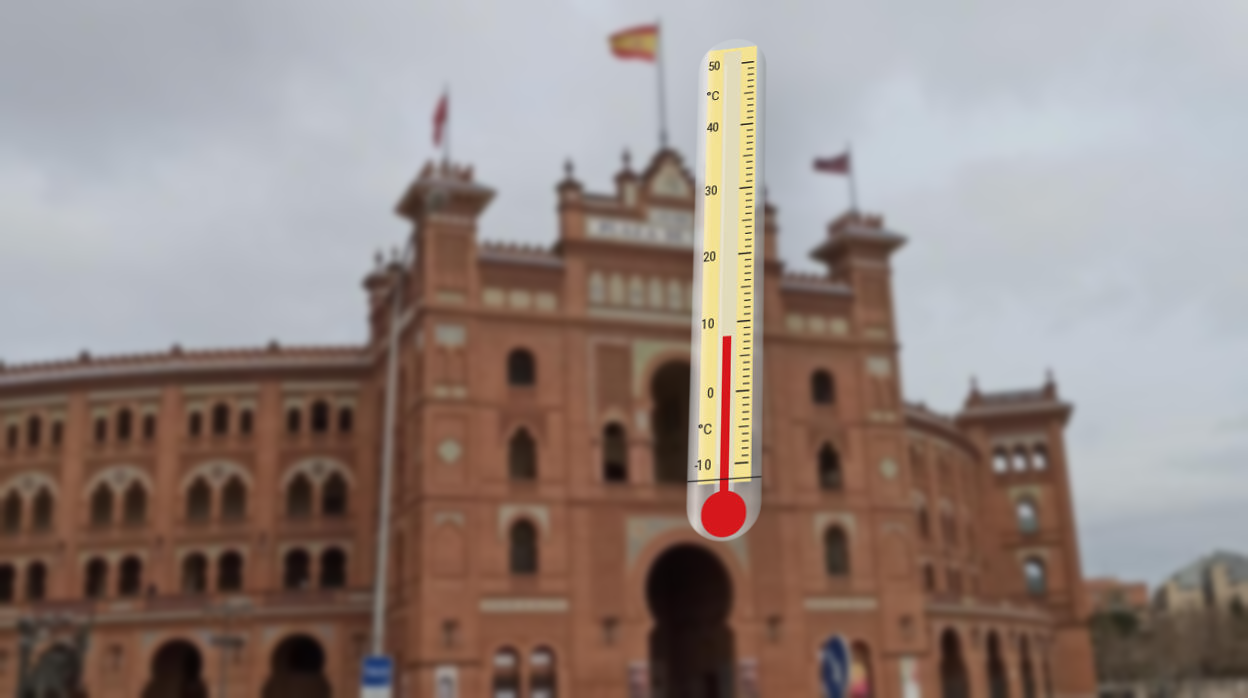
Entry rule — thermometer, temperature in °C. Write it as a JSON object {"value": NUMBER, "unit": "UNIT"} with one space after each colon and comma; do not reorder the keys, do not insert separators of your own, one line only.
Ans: {"value": 8, "unit": "°C"}
